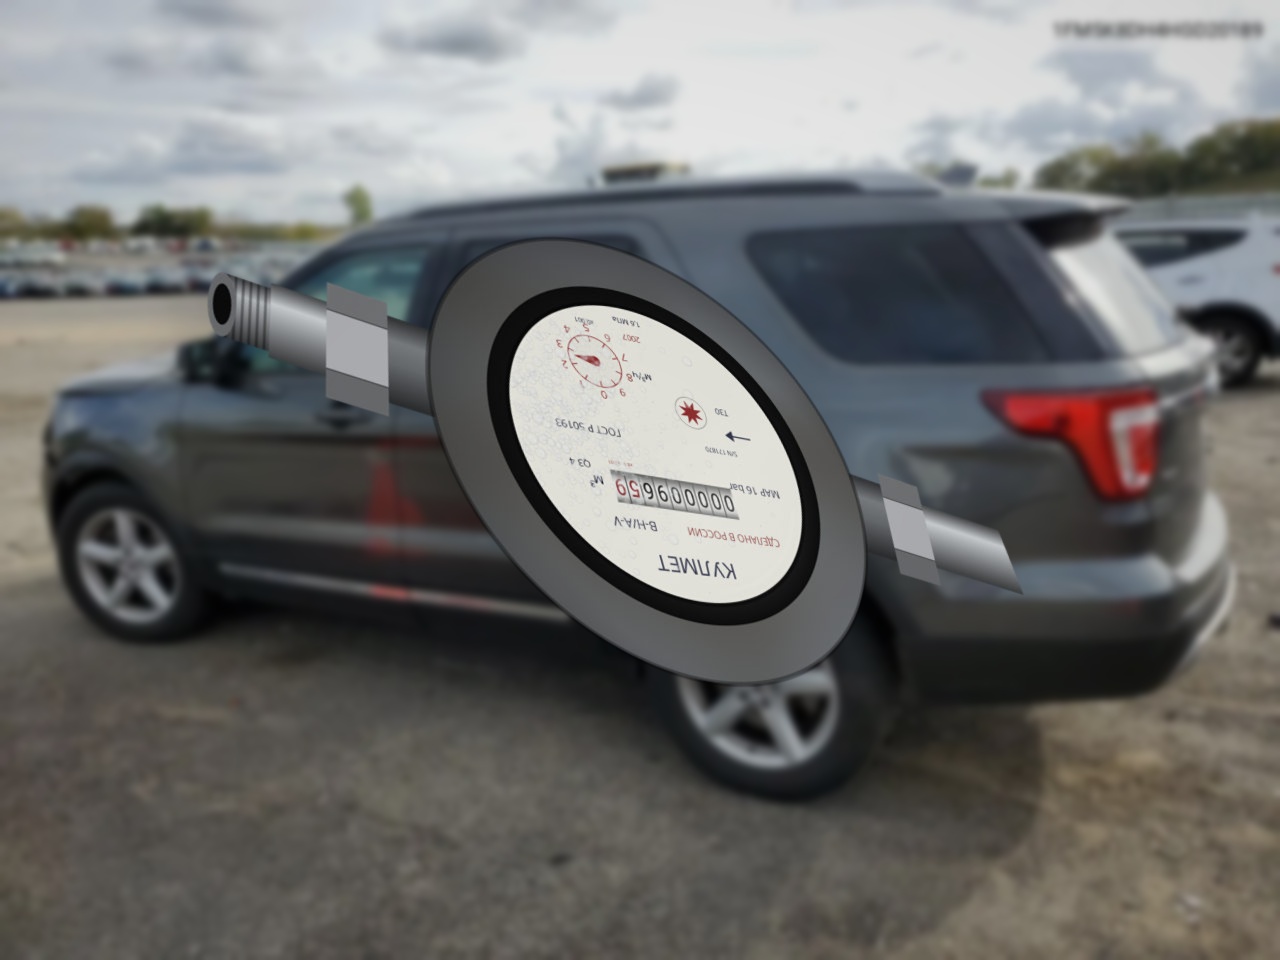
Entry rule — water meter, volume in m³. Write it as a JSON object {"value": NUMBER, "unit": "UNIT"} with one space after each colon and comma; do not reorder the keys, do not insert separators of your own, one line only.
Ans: {"value": 96.592, "unit": "m³"}
